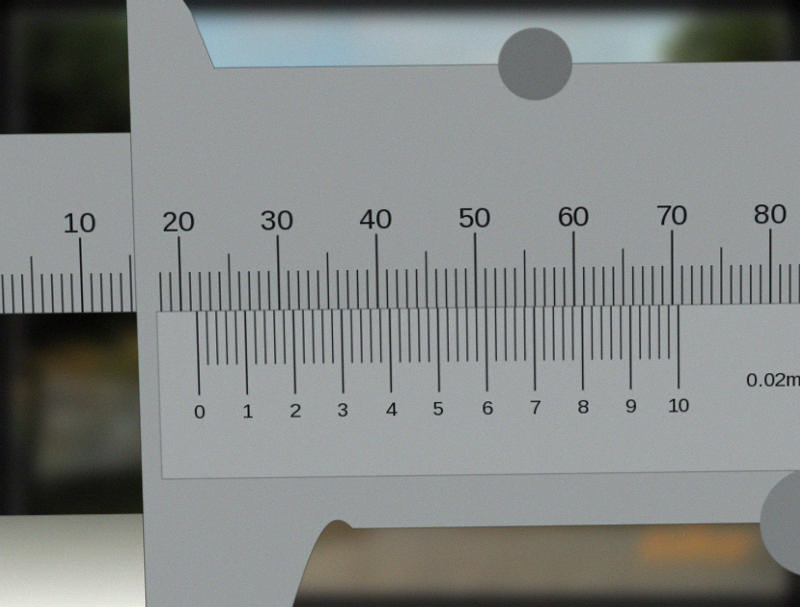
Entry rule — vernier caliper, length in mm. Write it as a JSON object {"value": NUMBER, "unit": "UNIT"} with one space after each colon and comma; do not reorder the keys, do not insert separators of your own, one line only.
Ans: {"value": 21.6, "unit": "mm"}
